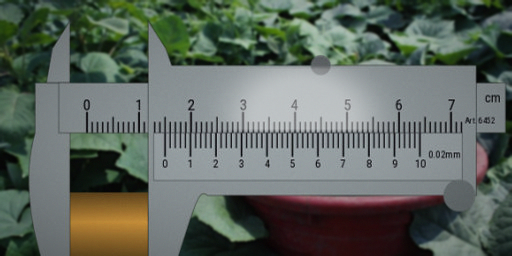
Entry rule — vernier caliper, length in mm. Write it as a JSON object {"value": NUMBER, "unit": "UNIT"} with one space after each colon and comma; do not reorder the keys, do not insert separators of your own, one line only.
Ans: {"value": 15.0, "unit": "mm"}
